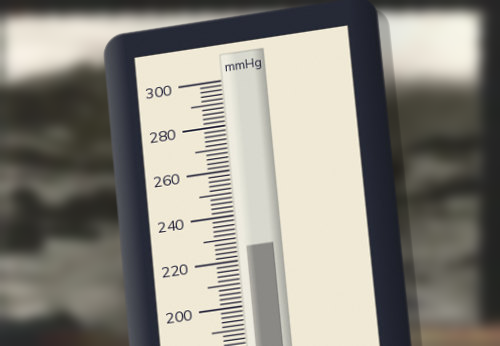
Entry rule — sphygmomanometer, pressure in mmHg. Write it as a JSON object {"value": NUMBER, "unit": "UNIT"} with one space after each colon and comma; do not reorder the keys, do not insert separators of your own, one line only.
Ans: {"value": 226, "unit": "mmHg"}
